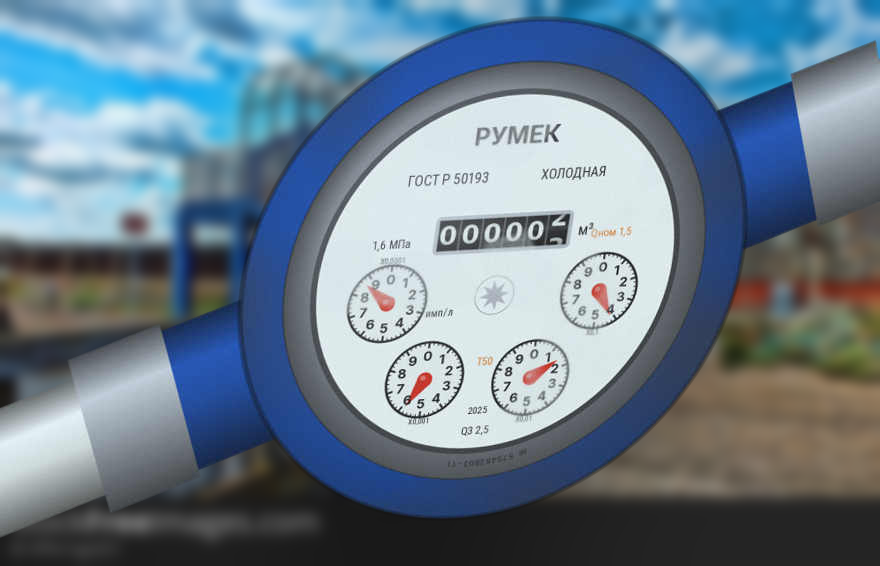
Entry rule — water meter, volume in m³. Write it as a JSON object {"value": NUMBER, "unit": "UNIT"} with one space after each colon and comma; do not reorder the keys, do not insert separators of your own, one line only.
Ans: {"value": 2.4158, "unit": "m³"}
